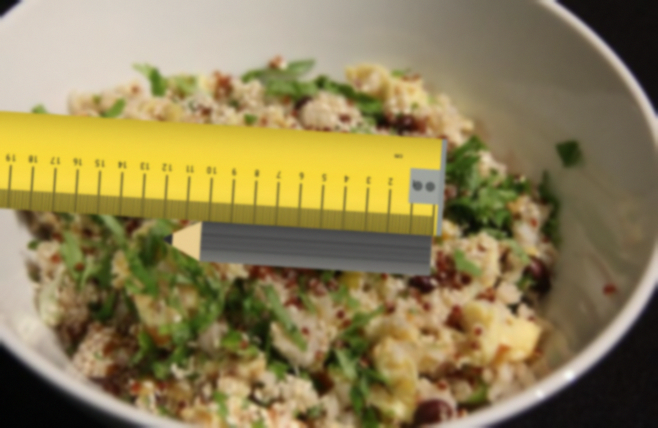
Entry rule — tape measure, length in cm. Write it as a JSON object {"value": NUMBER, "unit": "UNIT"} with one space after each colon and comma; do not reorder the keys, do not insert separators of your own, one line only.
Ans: {"value": 12, "unit": "cm"}
